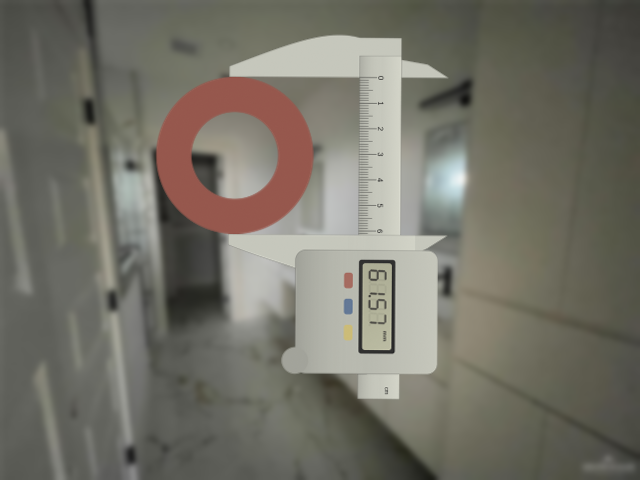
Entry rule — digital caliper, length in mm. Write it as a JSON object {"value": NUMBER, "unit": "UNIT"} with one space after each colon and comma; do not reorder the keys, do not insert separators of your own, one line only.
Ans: {"value": 61.57, "unit": "mm"}
